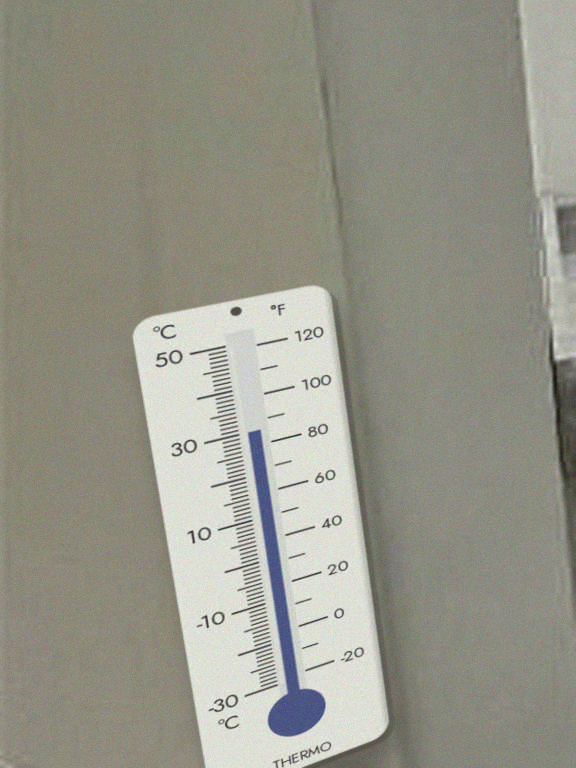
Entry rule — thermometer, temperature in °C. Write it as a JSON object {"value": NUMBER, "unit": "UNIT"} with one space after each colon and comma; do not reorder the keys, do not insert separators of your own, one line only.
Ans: {"value": 30, "unit": "°C"}
